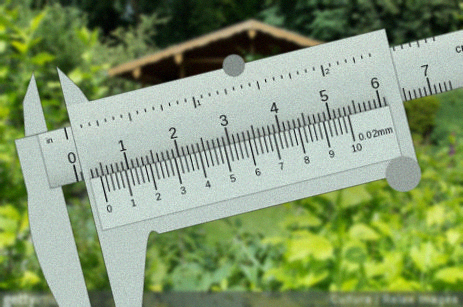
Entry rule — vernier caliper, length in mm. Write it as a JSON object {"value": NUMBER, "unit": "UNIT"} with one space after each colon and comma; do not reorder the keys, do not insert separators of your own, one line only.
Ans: {"value": 4.5, "unit": "mm"}
